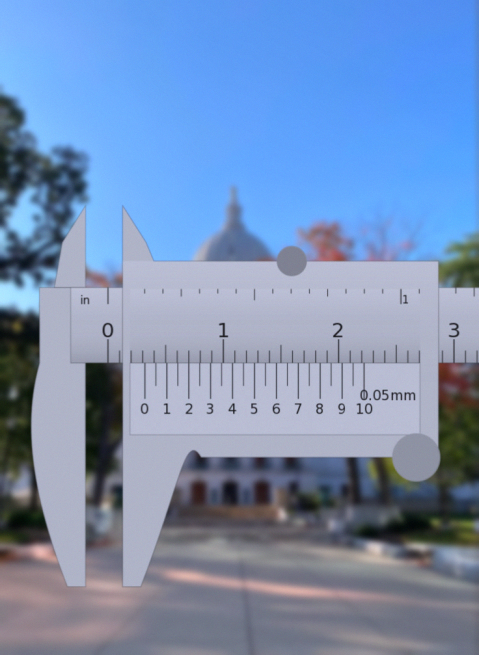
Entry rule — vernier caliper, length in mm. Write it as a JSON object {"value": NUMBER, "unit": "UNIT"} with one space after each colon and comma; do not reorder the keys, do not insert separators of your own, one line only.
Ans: {"value": 3.2, "unit": "mm"}
